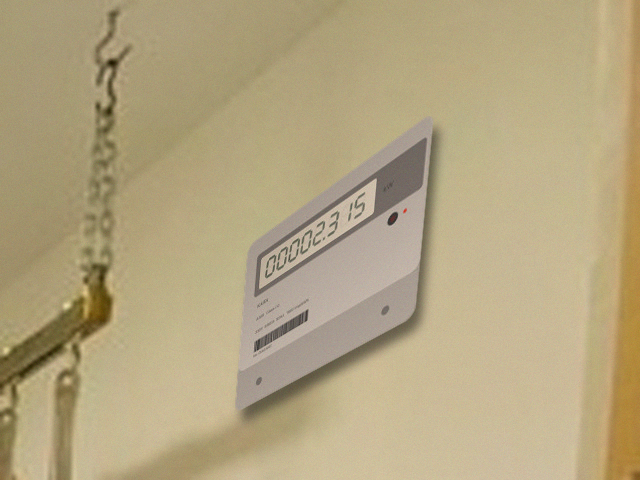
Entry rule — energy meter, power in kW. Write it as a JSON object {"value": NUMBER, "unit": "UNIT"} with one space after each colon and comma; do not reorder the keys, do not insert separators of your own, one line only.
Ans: {"value": 2.315, "unit": "kW"}
